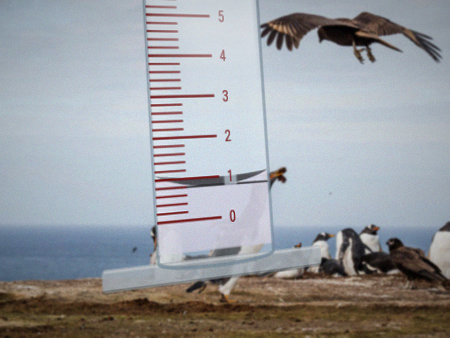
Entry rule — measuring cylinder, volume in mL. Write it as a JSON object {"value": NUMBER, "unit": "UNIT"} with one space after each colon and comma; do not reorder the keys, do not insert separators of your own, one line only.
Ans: {"value": 0.8, "unit": "mL"}
